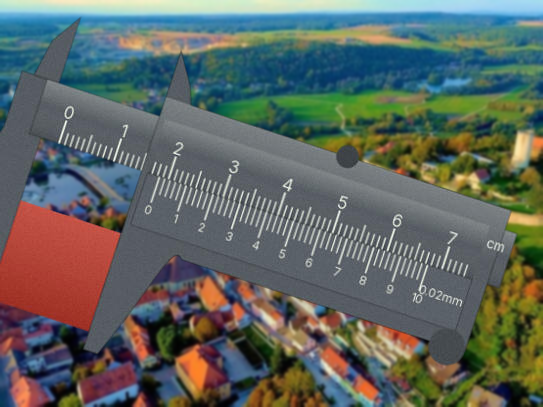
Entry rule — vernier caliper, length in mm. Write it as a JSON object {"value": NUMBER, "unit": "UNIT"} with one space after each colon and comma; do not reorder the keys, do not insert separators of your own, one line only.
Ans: {"value": 18.4, "unit": "mm"}
